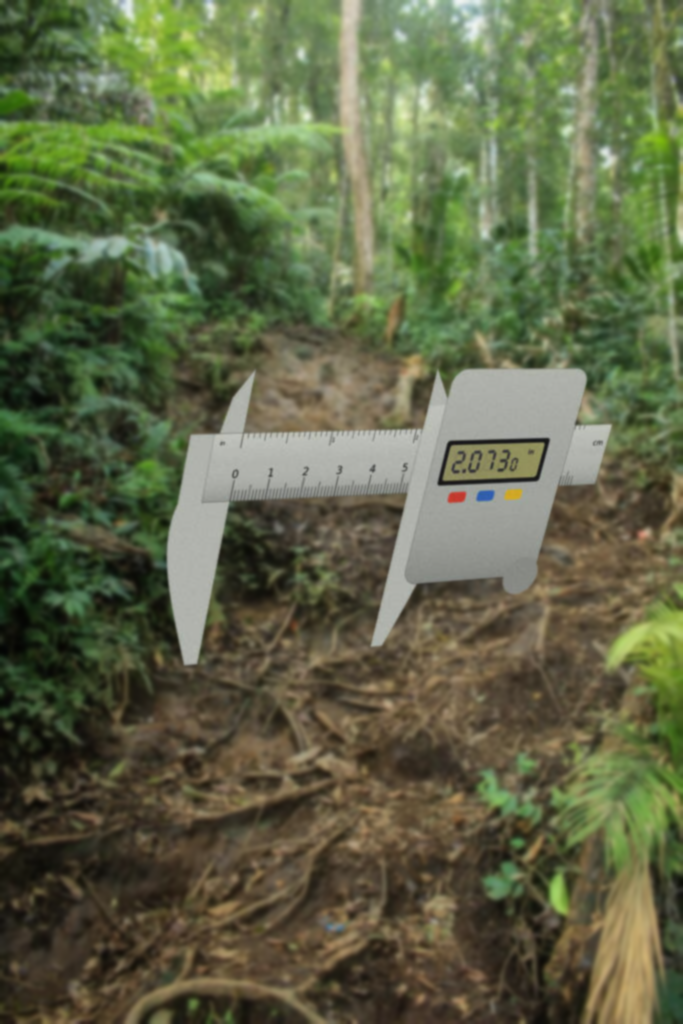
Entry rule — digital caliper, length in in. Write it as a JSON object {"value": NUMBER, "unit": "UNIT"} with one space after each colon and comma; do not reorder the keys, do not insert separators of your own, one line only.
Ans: {"value": 2.0730, "unit": "in"}
